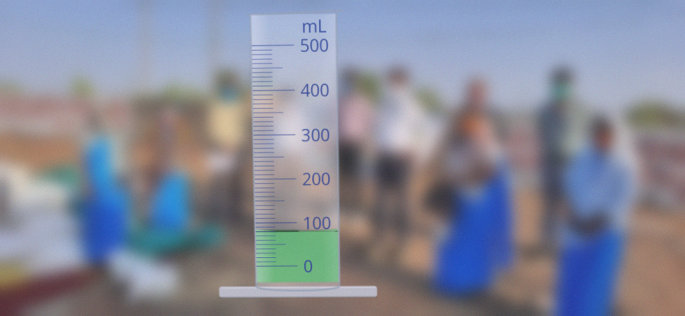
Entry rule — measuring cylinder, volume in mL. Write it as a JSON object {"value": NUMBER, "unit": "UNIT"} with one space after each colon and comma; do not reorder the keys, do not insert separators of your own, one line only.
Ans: {"value": 80, "unit": "mL"}
